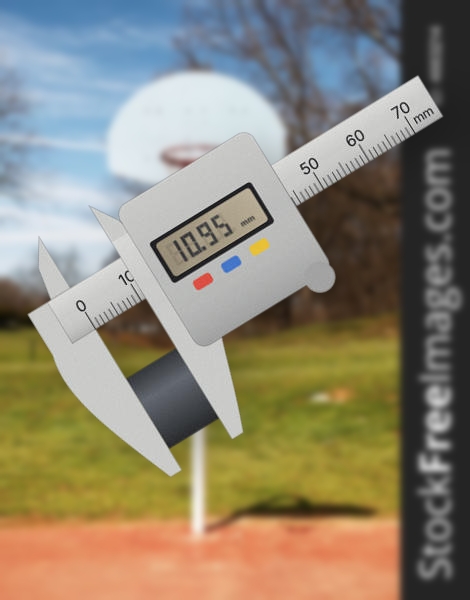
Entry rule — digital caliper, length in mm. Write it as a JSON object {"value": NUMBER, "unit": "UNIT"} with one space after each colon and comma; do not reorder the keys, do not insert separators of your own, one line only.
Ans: {"value": 10.95, "unit": "mm"}
